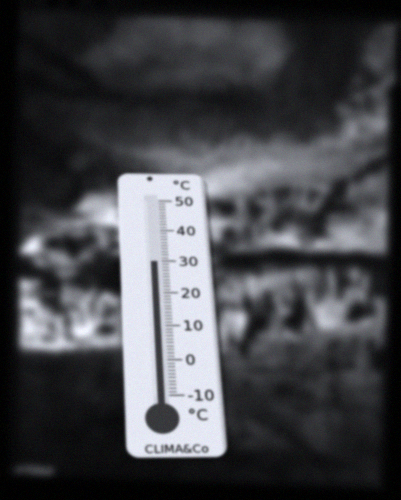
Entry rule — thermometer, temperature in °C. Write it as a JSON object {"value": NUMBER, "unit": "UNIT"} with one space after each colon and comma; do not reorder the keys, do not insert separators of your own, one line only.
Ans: {"value": 30, "unit": "°C"}
